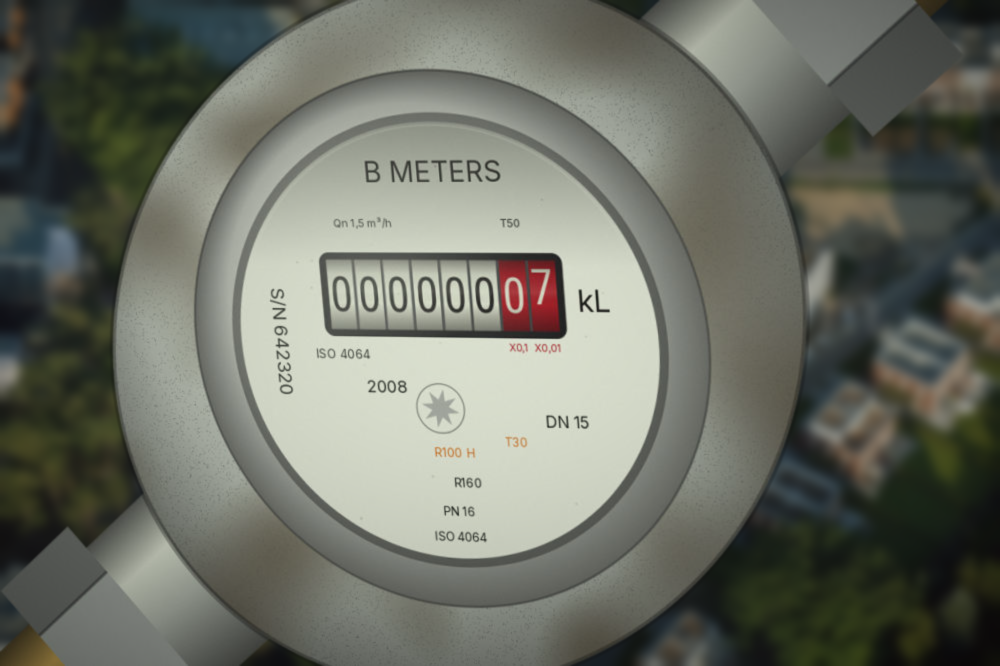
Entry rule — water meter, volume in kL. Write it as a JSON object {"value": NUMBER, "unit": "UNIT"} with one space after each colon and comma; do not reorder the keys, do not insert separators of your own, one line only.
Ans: {"value": 0.07, "unit": "kL"}
